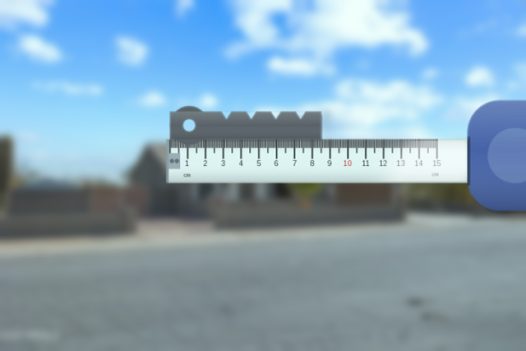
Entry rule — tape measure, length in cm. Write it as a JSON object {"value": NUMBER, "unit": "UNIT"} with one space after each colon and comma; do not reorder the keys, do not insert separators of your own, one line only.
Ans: {"value": 8.5, "unit": "cm"}
